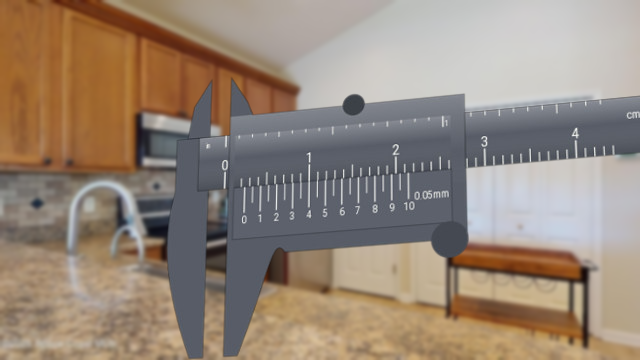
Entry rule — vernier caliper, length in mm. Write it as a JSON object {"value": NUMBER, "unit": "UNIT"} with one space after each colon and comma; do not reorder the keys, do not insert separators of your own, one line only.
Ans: {"value": 2.4, "unit": "mm"}
